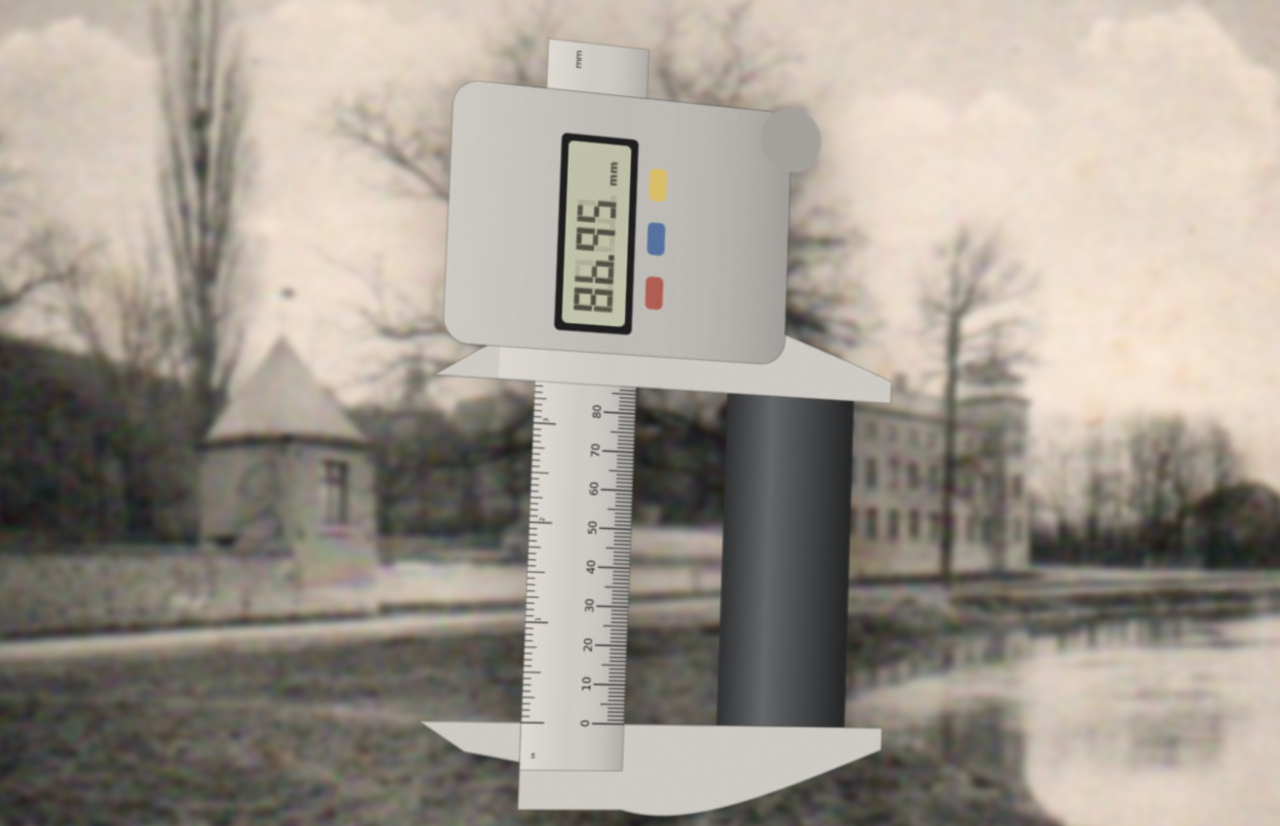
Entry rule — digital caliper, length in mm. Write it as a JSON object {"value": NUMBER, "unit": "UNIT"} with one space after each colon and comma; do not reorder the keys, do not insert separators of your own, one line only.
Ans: {"value": 86.95, "unit": "mm"}
